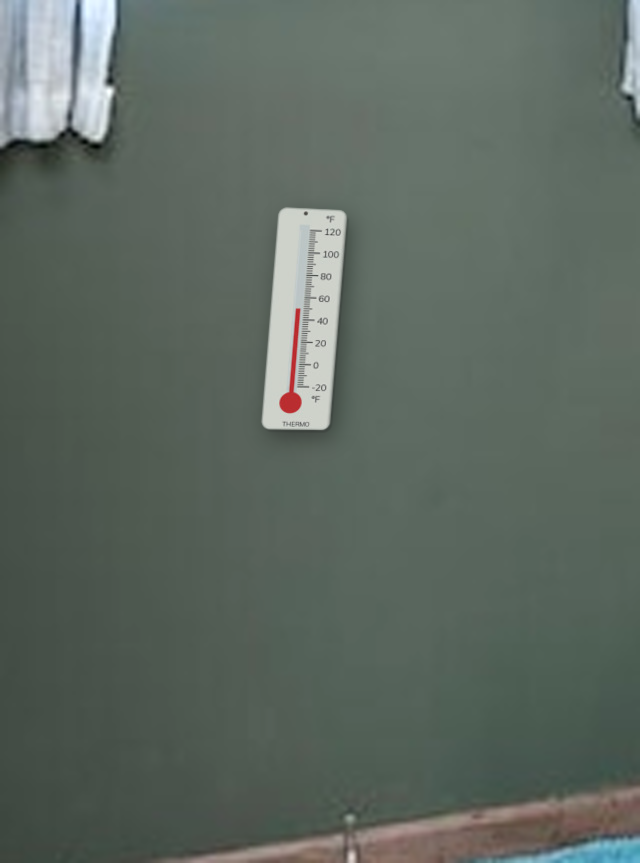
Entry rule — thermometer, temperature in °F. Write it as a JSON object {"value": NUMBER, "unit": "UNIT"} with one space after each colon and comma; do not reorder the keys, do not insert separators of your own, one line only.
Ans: {"value": 50, "unit": "°F"}
